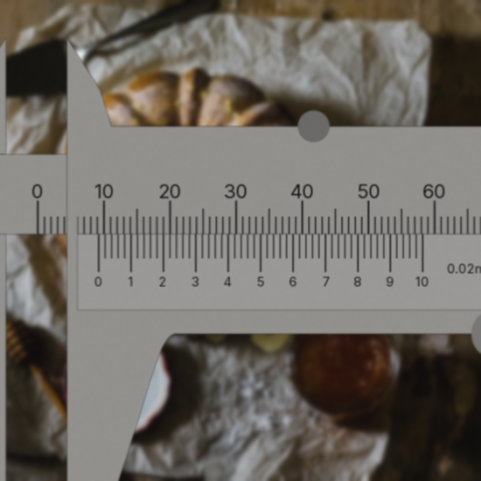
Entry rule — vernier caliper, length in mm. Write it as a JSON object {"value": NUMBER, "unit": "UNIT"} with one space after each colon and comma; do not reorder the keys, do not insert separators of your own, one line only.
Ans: {"value": 9.2, "unit": "mm"}
